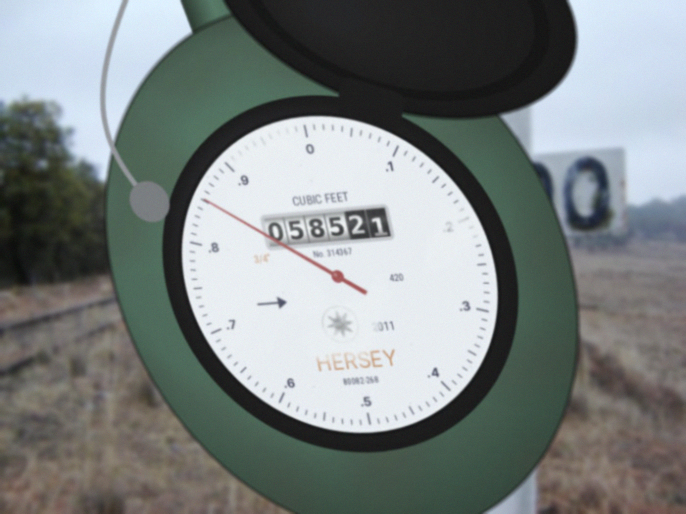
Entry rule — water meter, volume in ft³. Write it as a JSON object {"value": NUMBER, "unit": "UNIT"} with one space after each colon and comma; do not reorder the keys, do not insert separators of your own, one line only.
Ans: {"value": 58520.85, "unit": "ft³"}
